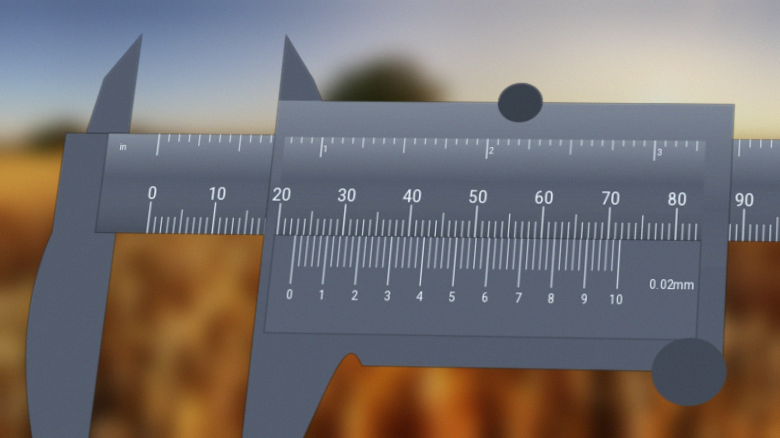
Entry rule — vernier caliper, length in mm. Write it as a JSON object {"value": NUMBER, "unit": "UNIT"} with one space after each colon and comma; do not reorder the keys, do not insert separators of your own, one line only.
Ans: {"value": 22.8, "unit": "mm"}
